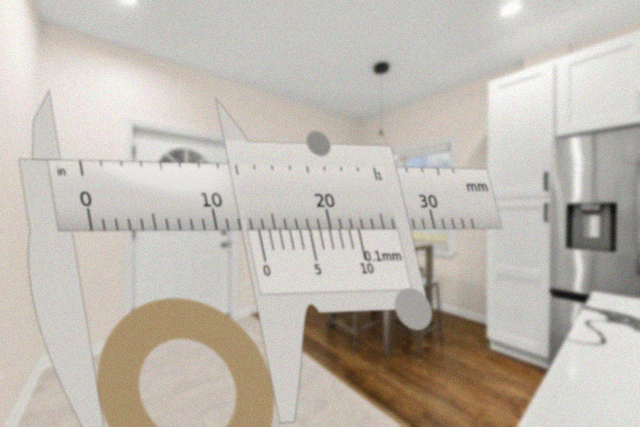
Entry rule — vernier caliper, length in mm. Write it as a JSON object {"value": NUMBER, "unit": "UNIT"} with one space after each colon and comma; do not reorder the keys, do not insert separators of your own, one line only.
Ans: {"value": 13.6, "unit": "mm"}
